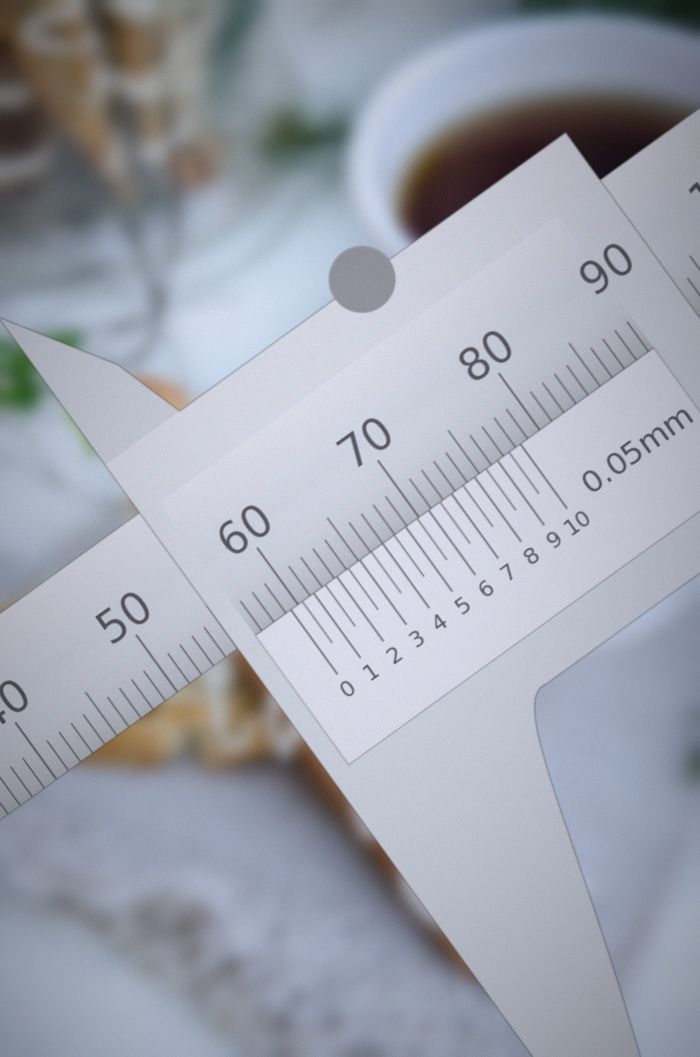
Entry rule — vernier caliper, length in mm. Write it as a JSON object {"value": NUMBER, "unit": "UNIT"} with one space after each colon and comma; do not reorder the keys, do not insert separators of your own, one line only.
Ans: {"value": 59.4, "unit": "mm"}
